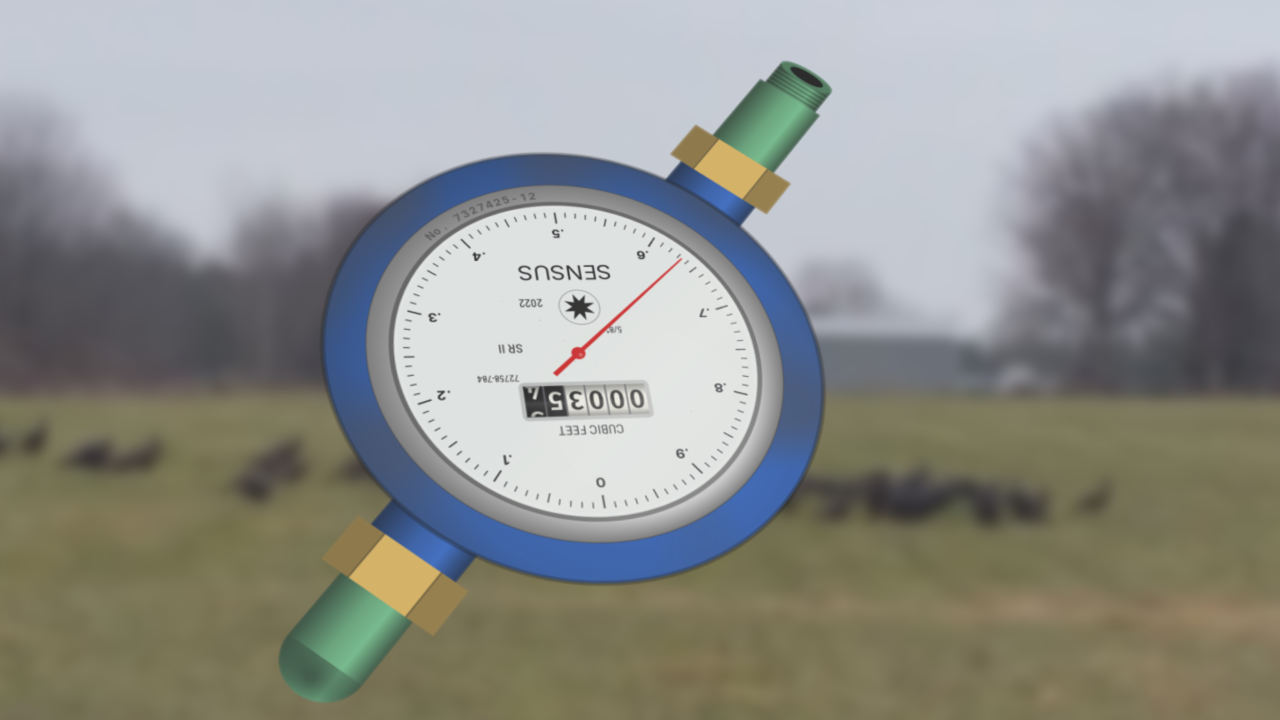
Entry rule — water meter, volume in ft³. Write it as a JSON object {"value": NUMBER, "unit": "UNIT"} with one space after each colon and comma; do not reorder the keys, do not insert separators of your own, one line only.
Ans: {"value": 353.63, "unit": "ft³"}
